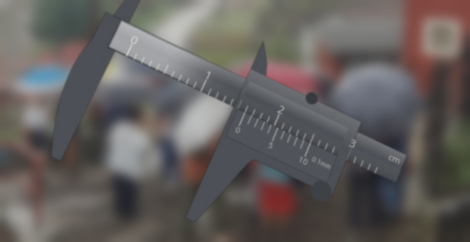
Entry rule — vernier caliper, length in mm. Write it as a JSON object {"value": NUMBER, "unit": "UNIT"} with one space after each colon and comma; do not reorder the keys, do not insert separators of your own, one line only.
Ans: {"value": 16.0, "unit": "mm"}
